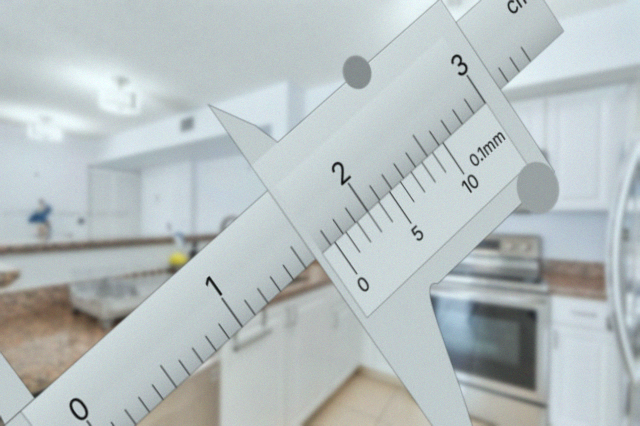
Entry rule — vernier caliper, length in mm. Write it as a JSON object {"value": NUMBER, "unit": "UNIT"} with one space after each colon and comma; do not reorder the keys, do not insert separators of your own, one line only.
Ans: {"value": 17.3, "unit": "mm"}
